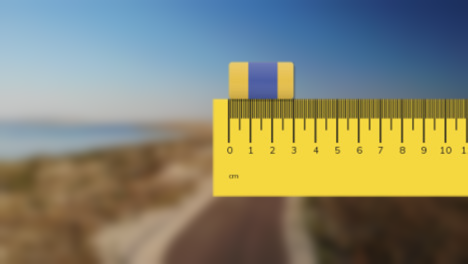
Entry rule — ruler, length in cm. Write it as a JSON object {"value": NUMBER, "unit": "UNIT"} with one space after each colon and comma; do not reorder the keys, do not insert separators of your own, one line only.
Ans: {"value": 3, "unit": "cm"}
